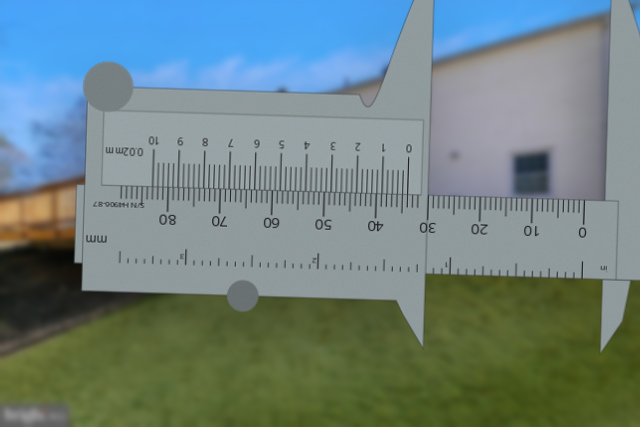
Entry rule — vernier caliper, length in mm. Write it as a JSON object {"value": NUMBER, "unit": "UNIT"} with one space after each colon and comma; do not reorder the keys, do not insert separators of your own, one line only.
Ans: {"value": 34.0, "unit": "mm"}
